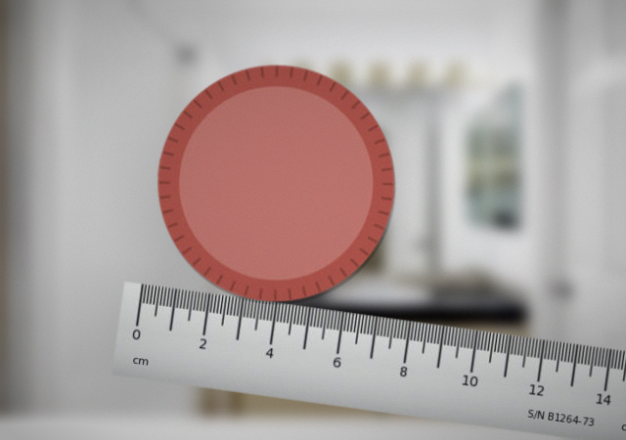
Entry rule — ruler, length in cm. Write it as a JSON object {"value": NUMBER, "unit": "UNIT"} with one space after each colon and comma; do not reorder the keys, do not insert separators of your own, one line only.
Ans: {"value": 7, "unit": "cm"}
